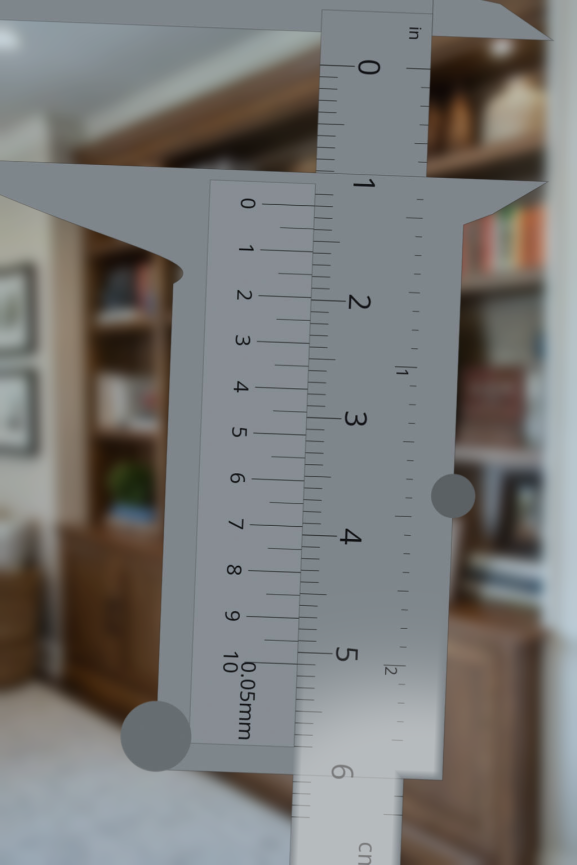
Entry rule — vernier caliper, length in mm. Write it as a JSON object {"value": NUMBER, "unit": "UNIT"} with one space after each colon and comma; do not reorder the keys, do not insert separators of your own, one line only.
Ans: {"value": 12.0, "unit": "mm"}
